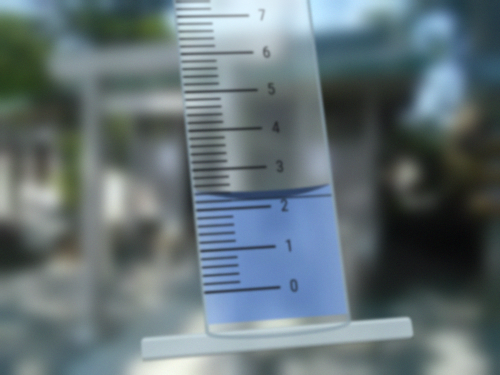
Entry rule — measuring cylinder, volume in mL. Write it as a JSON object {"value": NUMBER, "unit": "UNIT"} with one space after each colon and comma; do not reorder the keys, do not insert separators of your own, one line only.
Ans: {"value": 2.2, "unit": "mL"}
